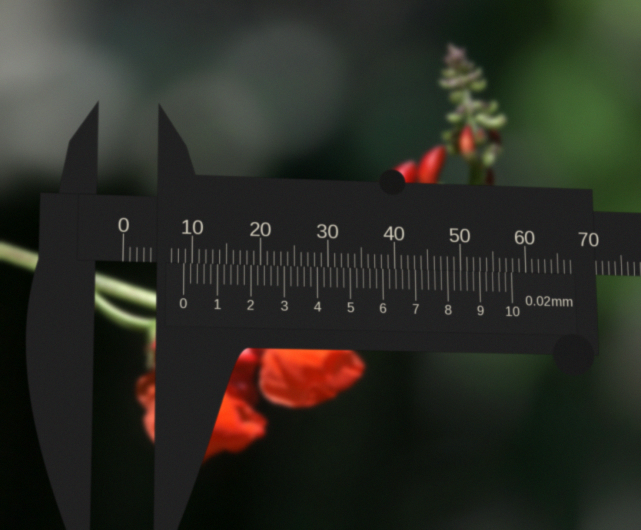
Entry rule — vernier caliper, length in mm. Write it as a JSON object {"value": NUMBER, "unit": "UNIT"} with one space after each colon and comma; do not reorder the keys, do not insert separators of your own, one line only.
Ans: {"value": 8.8, "unit": "mm"}
